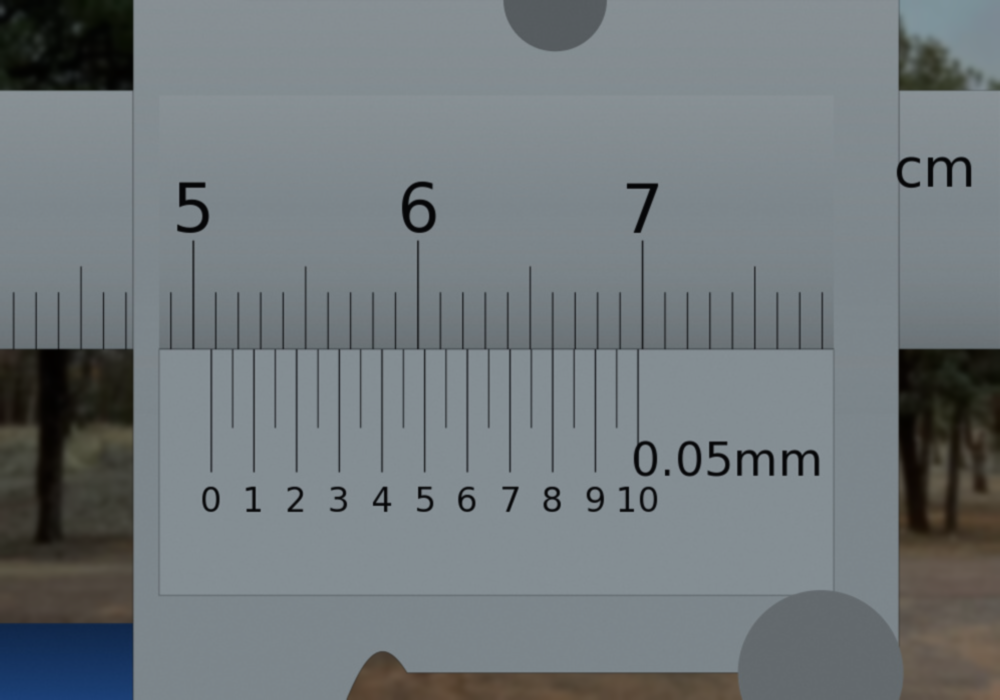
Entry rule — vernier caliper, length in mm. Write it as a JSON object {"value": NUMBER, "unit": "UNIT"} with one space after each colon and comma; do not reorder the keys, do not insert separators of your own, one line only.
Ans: {"value": 50.8, "unit": "mm"}
